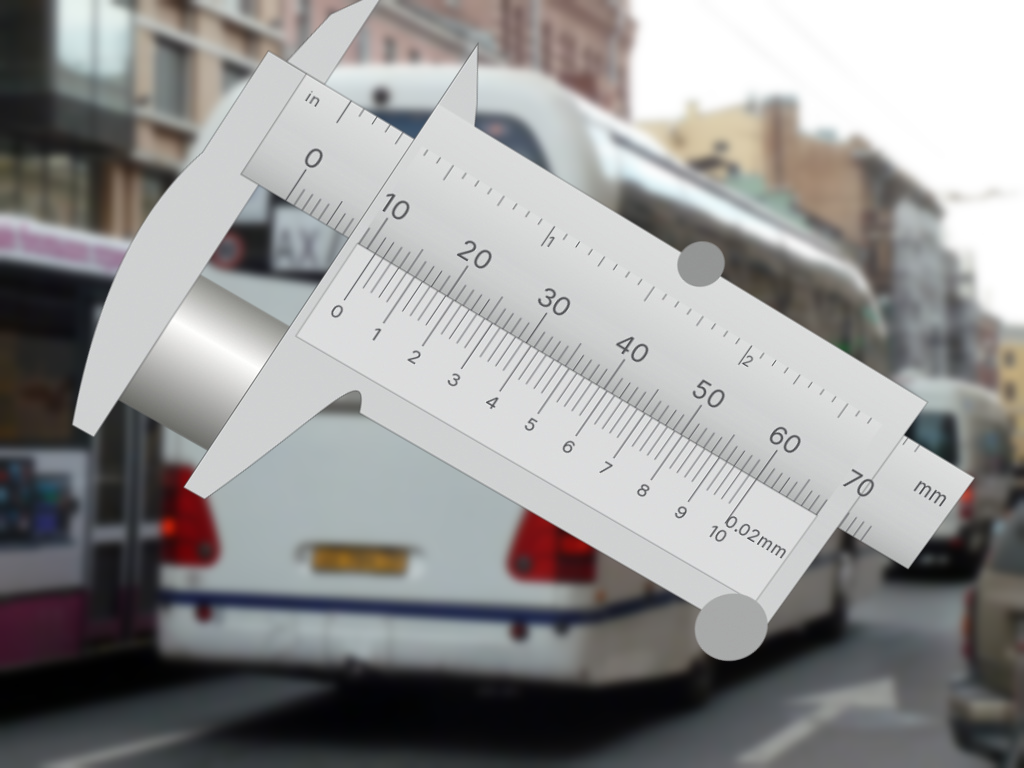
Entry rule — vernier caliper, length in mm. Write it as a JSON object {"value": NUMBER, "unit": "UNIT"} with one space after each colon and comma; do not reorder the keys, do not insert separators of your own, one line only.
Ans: {"value": 11.0, "unit": "mm"}
